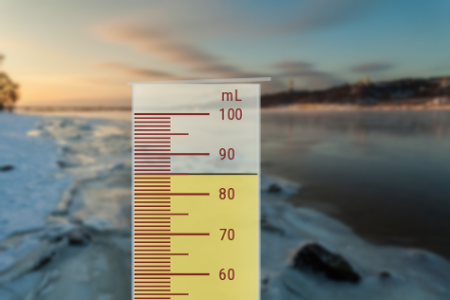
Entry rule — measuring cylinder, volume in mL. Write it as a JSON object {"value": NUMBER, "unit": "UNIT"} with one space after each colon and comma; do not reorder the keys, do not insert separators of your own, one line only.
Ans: {"value": 85, "unit": "mL"}
